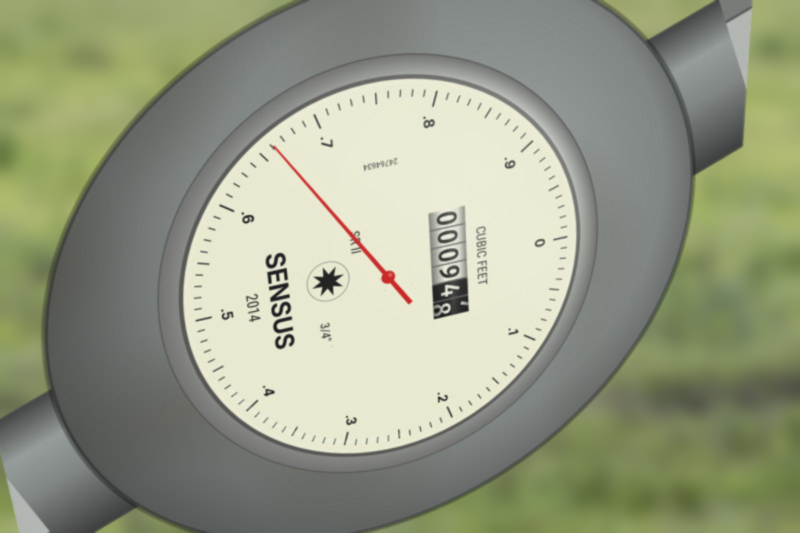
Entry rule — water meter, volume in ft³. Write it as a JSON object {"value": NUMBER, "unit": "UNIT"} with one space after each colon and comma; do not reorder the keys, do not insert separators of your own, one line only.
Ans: {"value": 947.66, "unit": "ft³"}
